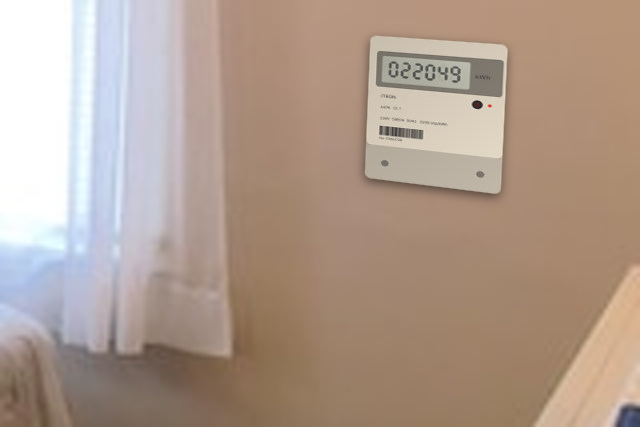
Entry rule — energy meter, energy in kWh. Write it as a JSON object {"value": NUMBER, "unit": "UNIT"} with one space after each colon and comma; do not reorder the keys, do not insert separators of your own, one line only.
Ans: {"value": 22049, "unit": "kWh"}
